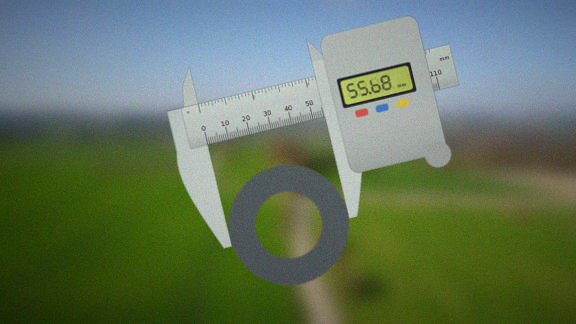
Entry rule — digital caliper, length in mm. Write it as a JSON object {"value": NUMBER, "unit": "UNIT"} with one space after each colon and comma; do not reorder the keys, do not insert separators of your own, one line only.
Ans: {"value": 55.68, "unit": "mm"}
